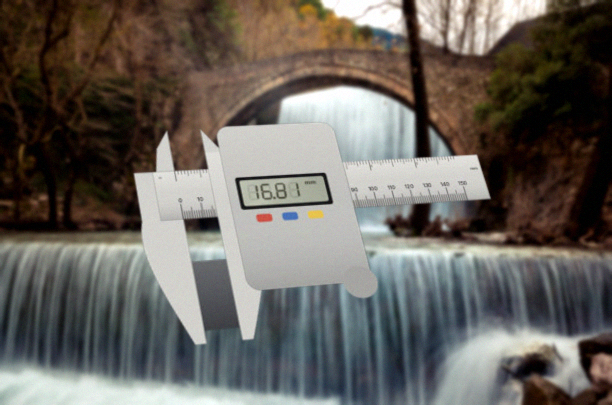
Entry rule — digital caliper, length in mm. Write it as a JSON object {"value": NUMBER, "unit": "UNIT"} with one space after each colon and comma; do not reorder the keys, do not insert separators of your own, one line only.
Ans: {"value": 16.81, "unit": "mm"}
